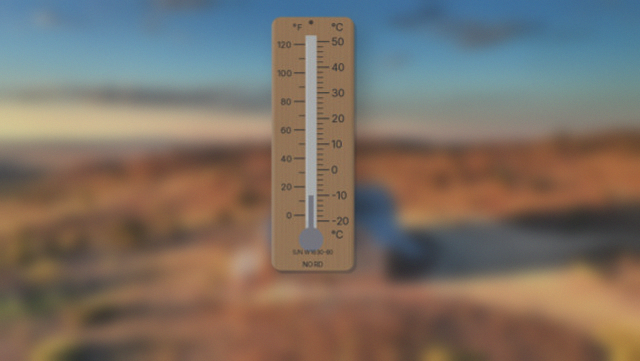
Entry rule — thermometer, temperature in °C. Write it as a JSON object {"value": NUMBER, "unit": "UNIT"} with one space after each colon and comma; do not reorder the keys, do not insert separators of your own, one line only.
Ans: {"value": -10, "unit": "°C"}
